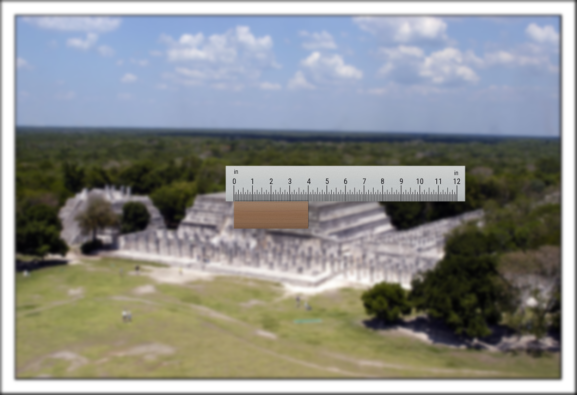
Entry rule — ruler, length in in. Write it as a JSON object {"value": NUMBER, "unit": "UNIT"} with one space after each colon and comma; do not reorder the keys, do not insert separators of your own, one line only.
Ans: {"value": 4, "unit": "in"}
